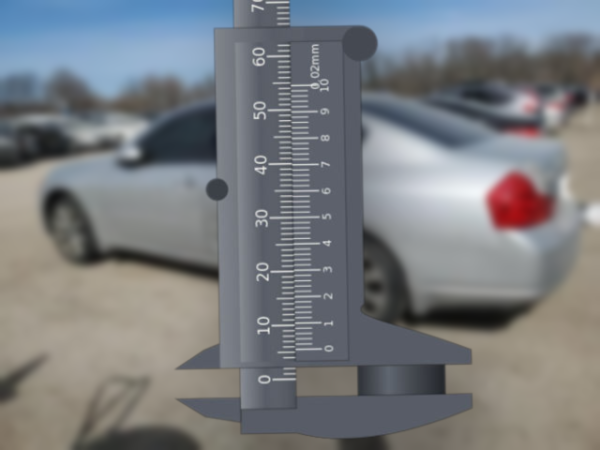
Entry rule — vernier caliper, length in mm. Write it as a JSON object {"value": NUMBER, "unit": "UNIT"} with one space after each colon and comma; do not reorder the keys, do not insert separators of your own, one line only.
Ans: {"value": 5.5, "unit": "mm"}
